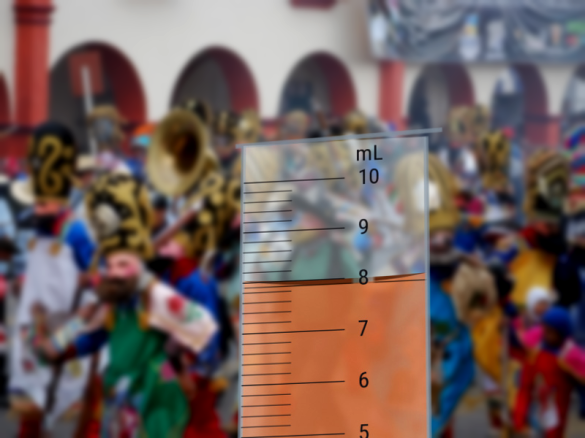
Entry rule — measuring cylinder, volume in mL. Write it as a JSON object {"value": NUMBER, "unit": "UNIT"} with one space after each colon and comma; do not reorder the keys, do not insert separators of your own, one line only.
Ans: {"value": 7.9, "unit": "mL"}
